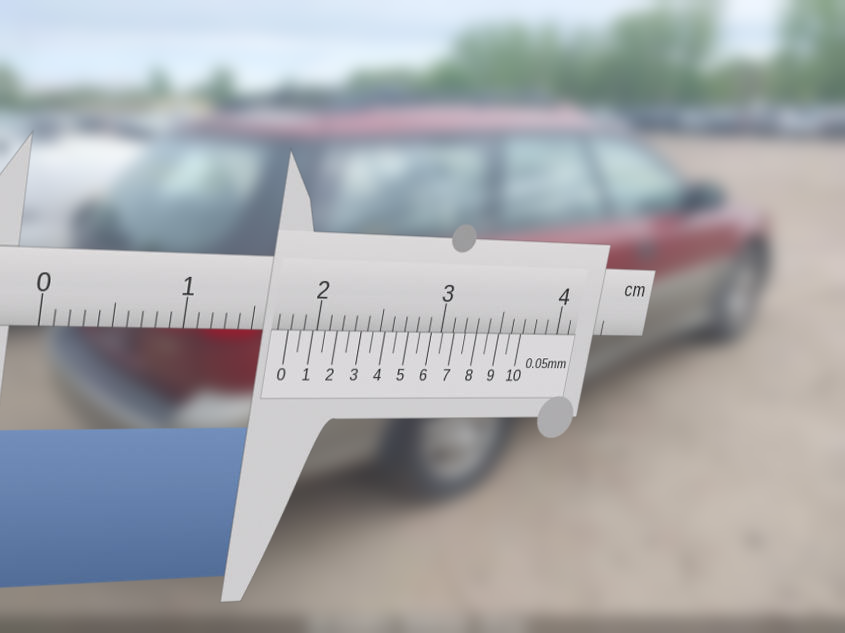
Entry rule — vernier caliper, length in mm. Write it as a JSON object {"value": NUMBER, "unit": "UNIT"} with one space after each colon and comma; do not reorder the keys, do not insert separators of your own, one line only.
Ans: {"value": 17.8, "unit": "mm"}
